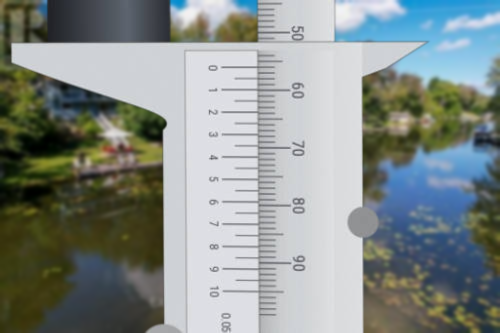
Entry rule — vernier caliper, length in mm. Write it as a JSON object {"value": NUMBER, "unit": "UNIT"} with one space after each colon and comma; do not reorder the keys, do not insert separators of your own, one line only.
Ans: {"value": 56.0, "unit": "mm"}
